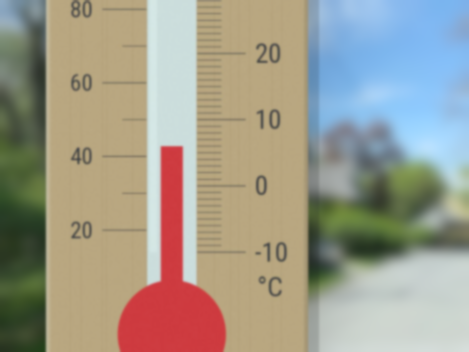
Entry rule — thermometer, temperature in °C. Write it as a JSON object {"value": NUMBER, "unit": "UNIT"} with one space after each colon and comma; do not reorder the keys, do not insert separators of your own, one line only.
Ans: {"value": 6, "unit": "°C"}
